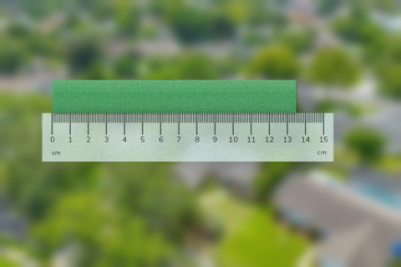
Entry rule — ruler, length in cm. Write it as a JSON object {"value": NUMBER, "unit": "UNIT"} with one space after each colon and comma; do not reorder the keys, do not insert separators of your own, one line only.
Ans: {"value": 13.5, "unit": "cm"}
